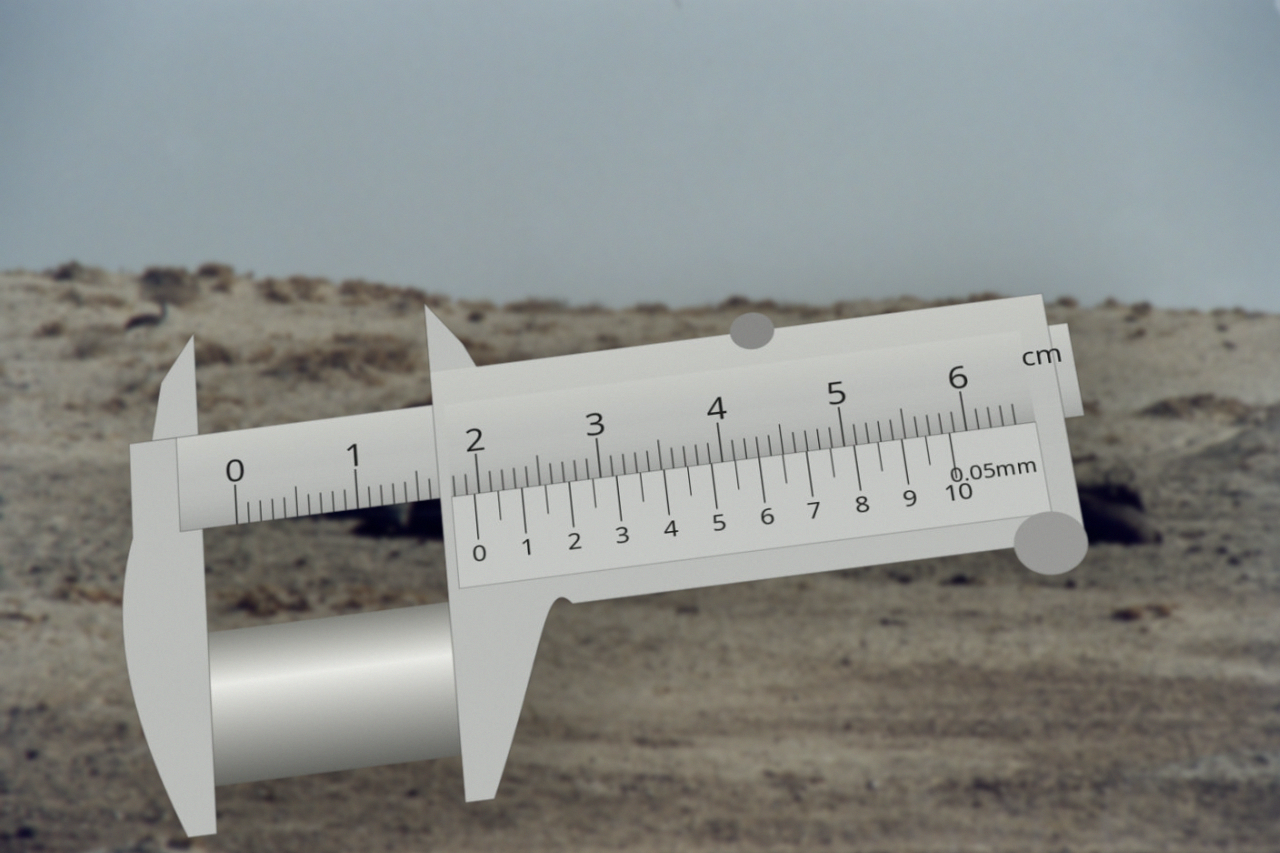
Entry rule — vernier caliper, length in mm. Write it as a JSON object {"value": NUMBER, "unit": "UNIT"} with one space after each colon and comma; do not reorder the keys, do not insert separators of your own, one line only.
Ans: {"value": 19.6, "unit": "mm"}
